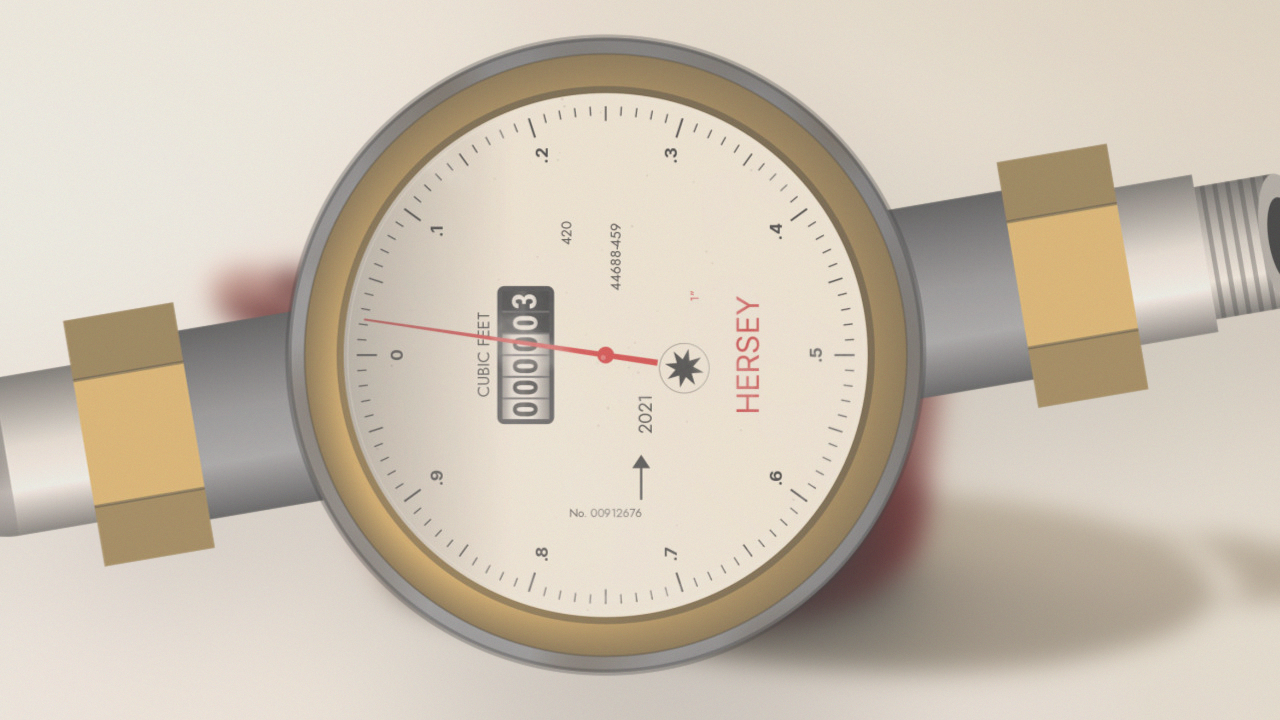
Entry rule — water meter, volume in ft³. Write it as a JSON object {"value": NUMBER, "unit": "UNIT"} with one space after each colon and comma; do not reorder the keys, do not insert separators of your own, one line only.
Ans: {"value": 3.02, "unit": "ft³"}
